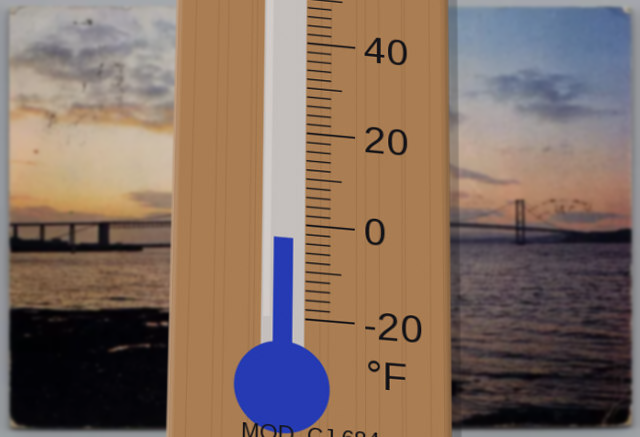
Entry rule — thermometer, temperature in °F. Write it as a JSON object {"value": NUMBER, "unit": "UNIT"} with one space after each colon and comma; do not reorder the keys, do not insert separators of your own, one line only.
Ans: {"value": -3, "unit": "°F"}
